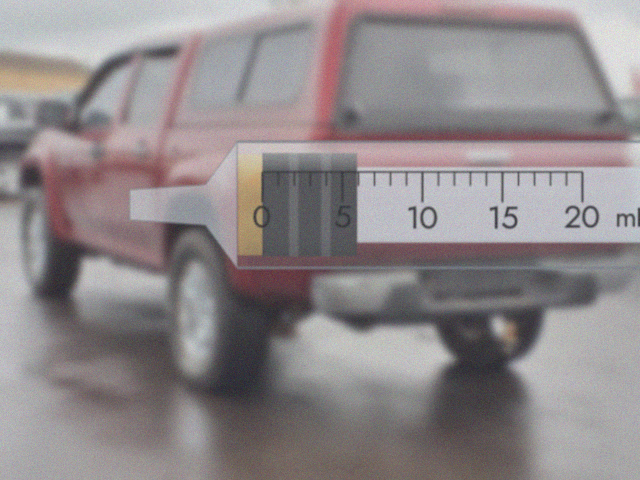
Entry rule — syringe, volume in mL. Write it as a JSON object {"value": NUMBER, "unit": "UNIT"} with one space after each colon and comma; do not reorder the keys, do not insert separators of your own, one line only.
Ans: {"value": 0, "unit": "mL"}
